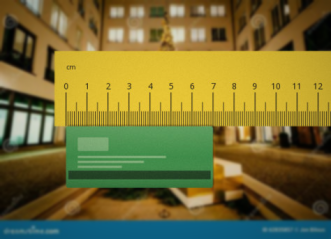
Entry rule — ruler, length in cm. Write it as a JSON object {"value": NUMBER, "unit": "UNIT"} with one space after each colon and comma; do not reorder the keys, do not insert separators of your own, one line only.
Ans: {"value": 7, "unit": "cm"}
